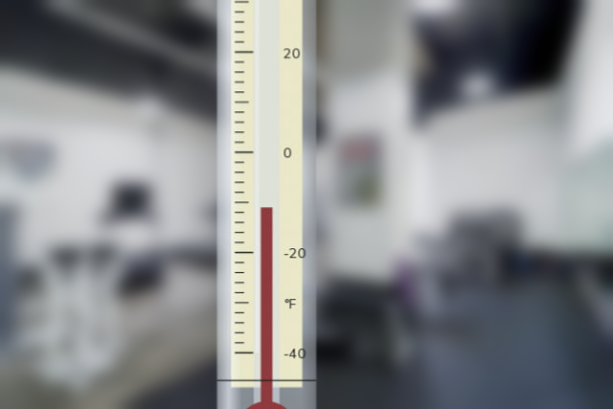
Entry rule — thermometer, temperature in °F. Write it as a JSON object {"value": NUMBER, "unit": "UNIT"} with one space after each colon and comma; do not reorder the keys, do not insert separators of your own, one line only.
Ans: {"value": -11, "unit": "°F"}
